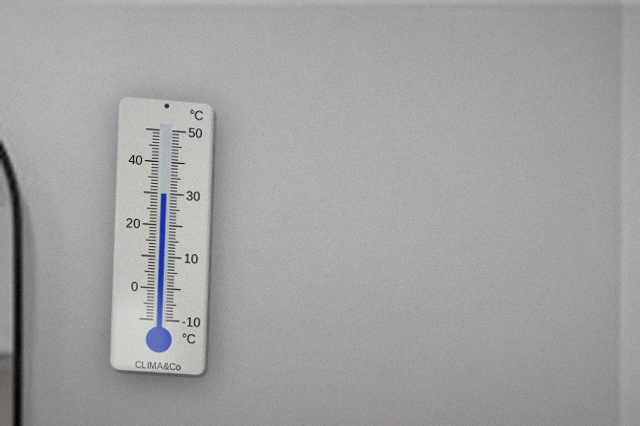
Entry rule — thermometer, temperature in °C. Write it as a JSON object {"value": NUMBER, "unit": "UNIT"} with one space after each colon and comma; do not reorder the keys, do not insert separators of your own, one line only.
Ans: {"value": 30, "unit": "°C"}
